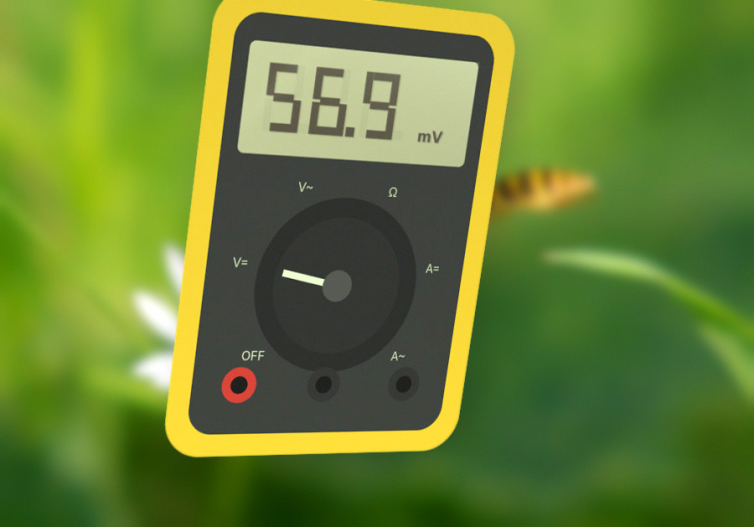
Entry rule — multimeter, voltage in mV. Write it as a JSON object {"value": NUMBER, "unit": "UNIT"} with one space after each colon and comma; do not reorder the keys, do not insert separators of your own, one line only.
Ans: {"value": 56.9, "unit": "mV"}
